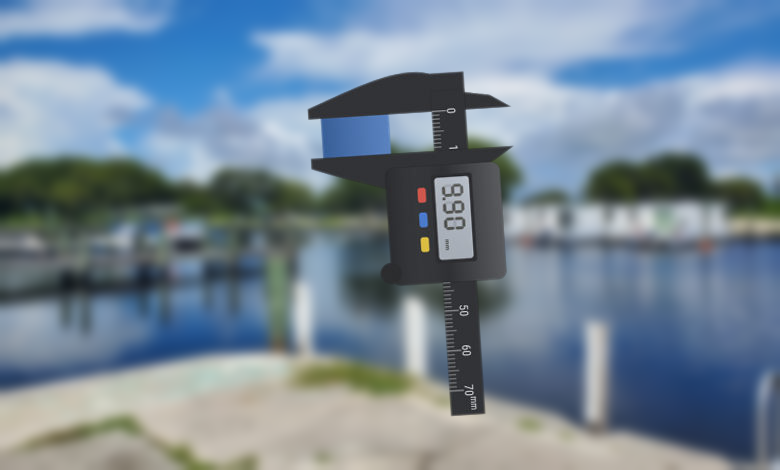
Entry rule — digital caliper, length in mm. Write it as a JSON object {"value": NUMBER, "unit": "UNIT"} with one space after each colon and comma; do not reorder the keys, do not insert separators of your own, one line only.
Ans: {"value": 9.90, "unit": "mm"}
